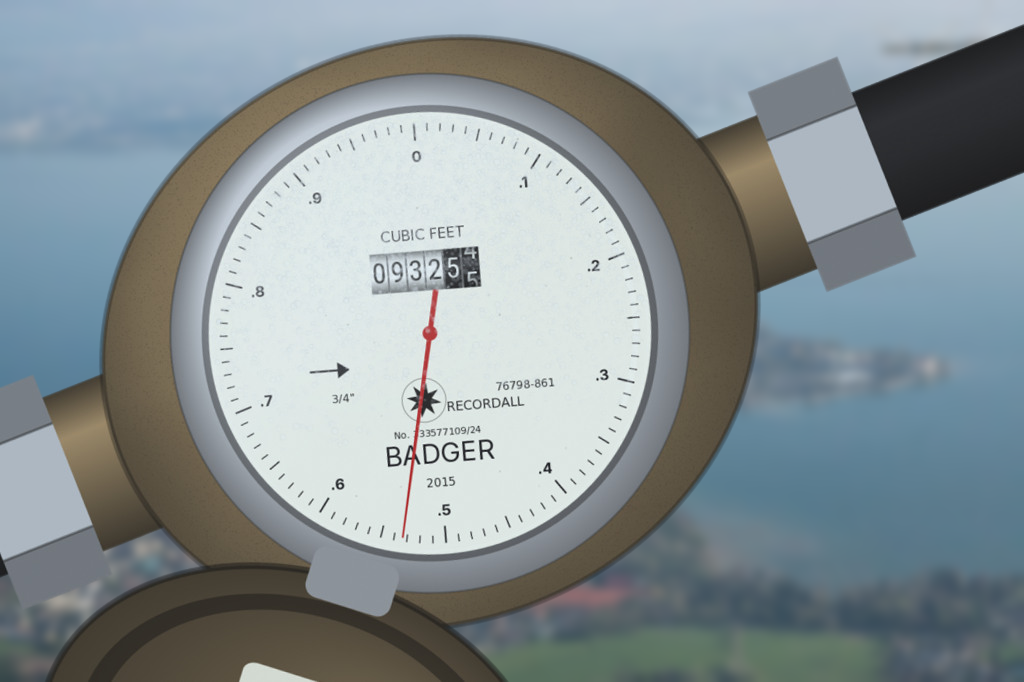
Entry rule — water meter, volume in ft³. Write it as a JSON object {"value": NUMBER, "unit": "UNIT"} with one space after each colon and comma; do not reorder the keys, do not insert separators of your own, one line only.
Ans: {"value": 93254.53, "unit": "ft³"}
